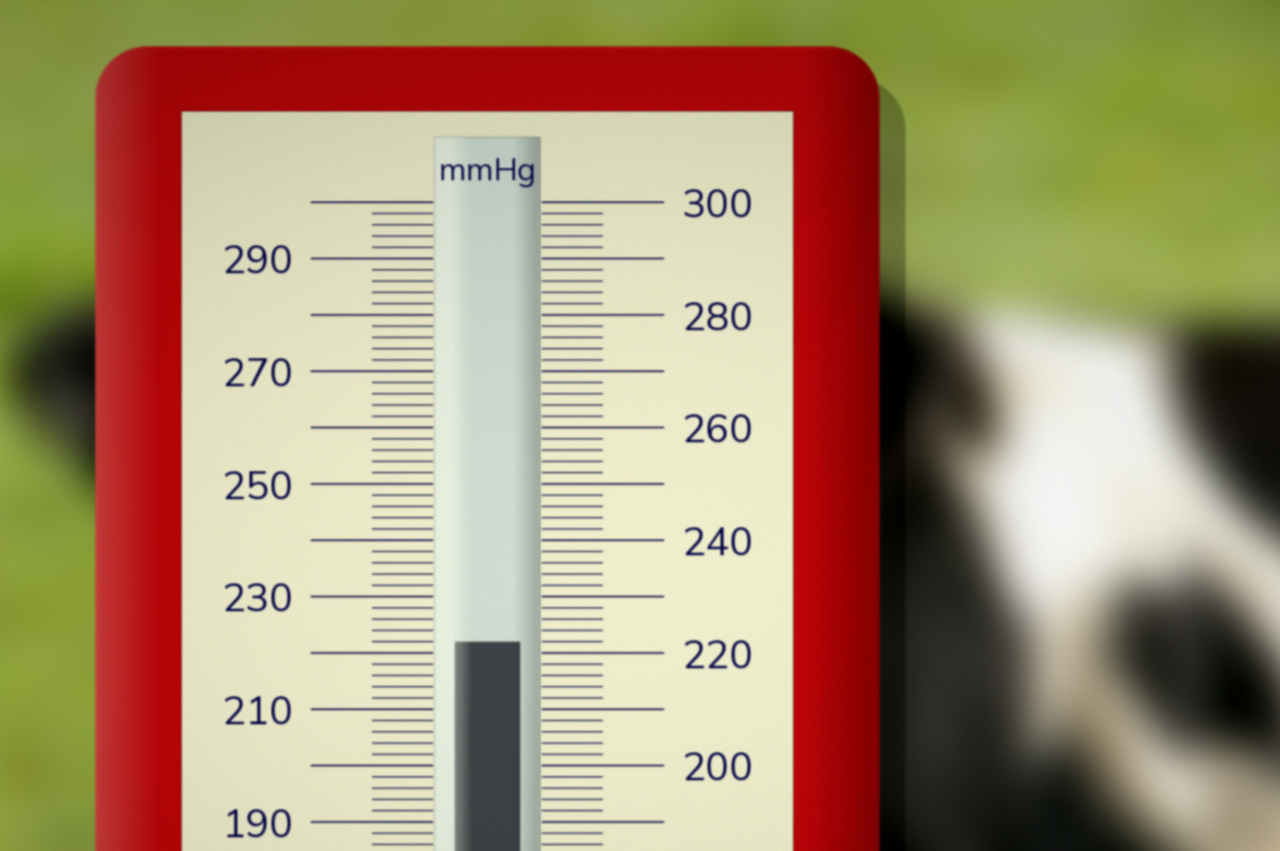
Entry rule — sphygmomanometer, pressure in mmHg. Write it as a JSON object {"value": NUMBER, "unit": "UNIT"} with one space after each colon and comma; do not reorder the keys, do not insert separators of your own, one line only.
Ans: {"value": 222, "unit": "mmHg"}
